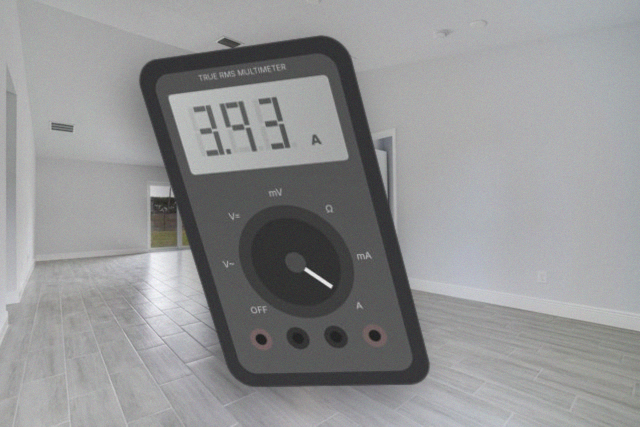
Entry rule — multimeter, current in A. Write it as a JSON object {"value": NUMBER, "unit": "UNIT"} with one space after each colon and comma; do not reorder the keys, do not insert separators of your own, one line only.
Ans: {"value": 3.93, "unit": "A"}
